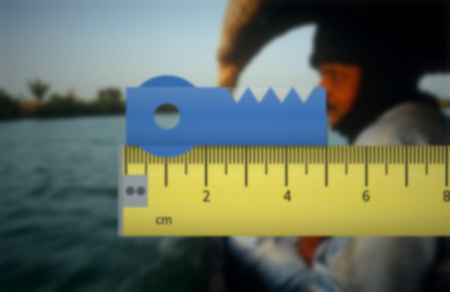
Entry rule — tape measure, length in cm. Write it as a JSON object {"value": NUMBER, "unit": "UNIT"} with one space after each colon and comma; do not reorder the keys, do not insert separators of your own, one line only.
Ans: {"value": 5, "unit": "cm"}
